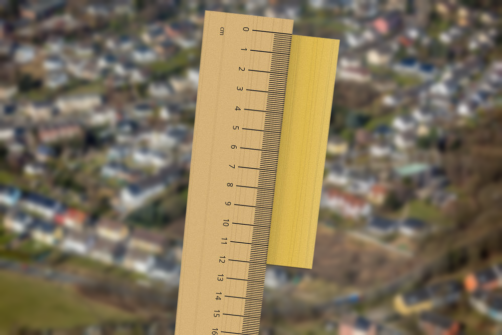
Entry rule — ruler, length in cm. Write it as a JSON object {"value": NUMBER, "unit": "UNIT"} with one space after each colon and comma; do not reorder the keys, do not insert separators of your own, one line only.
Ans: {"value": 12, "unit": "cm"}
